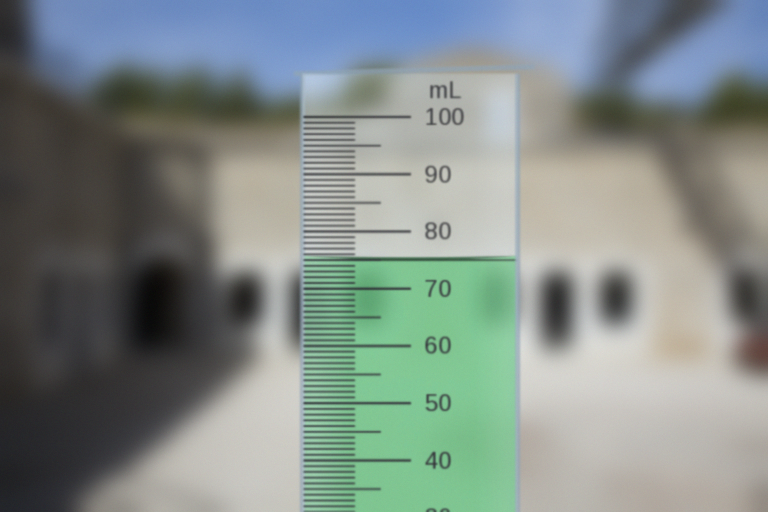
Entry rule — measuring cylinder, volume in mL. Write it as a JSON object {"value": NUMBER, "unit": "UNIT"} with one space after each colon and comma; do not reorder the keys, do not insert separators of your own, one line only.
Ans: {"value": 75, "unit": "mL"}
